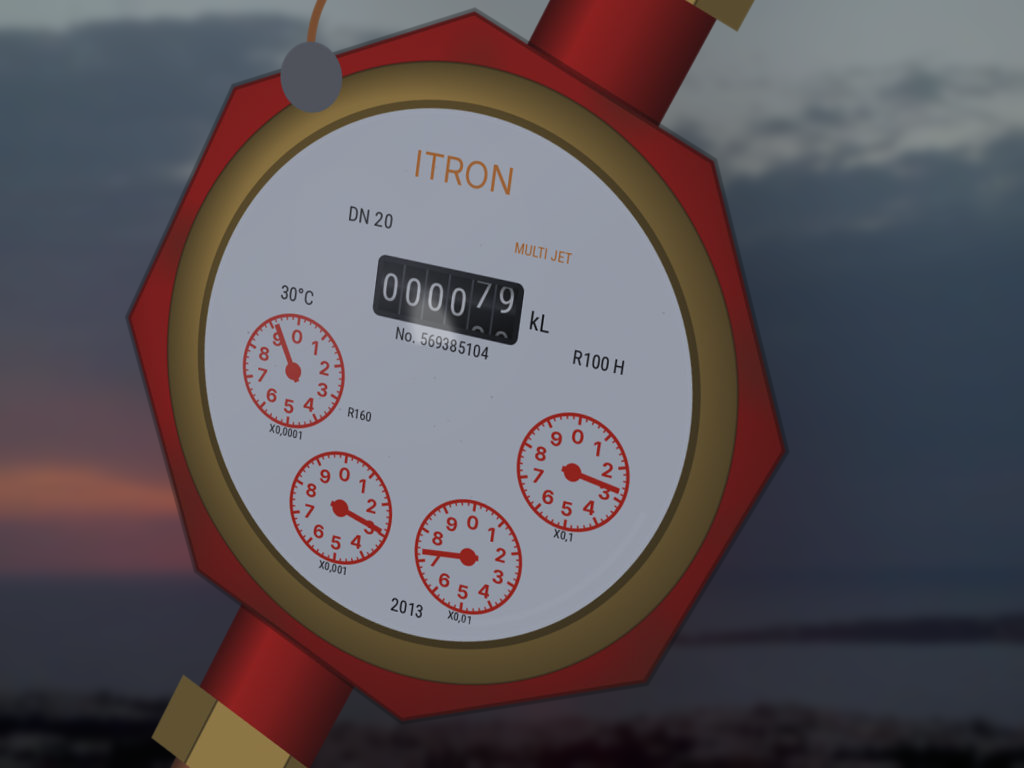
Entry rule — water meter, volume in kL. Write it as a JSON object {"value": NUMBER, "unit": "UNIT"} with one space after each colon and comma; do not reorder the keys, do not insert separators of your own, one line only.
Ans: {"value": 79.2729, "unit": "kL"}
